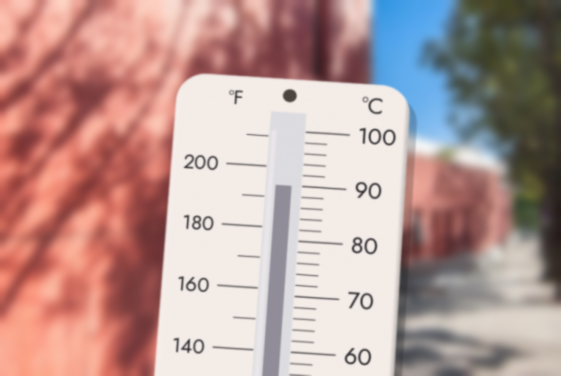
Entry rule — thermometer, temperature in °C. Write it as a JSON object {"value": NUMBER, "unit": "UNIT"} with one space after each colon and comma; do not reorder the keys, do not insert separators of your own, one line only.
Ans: {"value": 90, "unit": "°C"}
